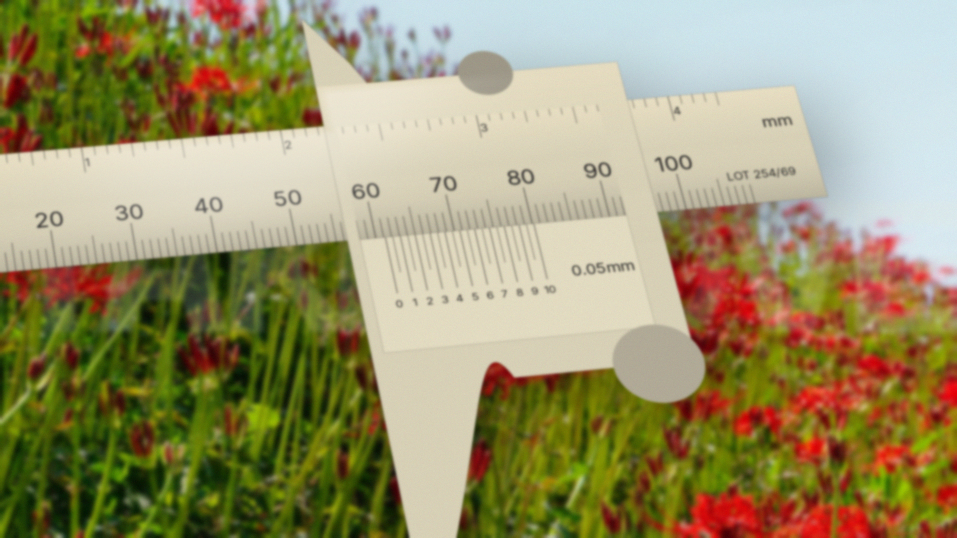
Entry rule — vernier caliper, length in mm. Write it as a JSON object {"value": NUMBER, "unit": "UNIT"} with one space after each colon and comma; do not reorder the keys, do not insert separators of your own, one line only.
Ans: {"value": 61.2, "unit": "mm"}
